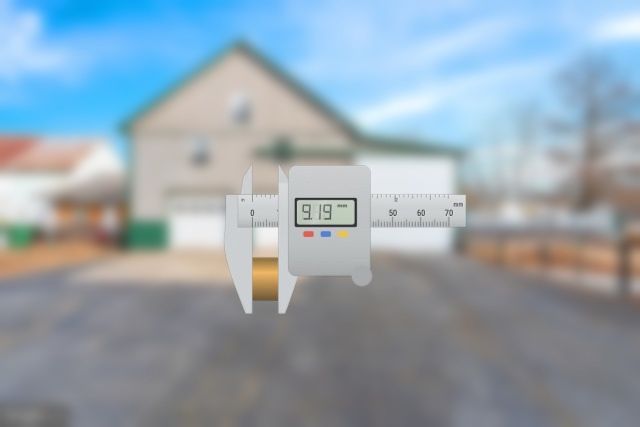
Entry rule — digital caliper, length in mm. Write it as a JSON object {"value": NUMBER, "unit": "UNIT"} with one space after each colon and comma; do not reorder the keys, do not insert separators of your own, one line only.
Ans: {"value": 9.19, "unit": "mm"}
